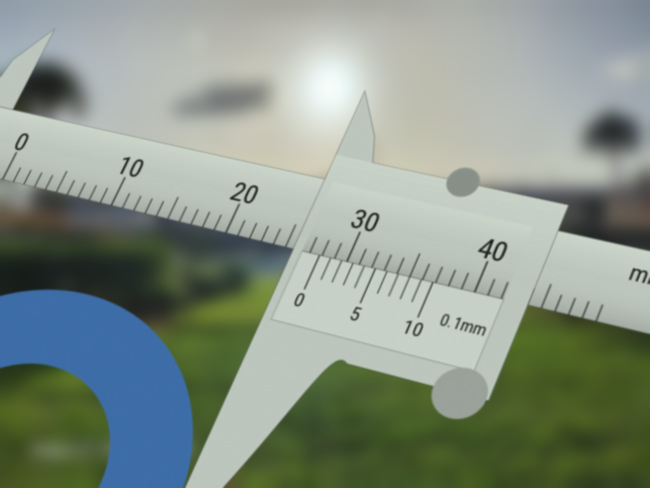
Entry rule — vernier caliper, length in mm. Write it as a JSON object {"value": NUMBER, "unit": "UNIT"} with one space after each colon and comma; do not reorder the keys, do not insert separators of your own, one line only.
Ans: {"value": 27.8, "unit": "mm"}
